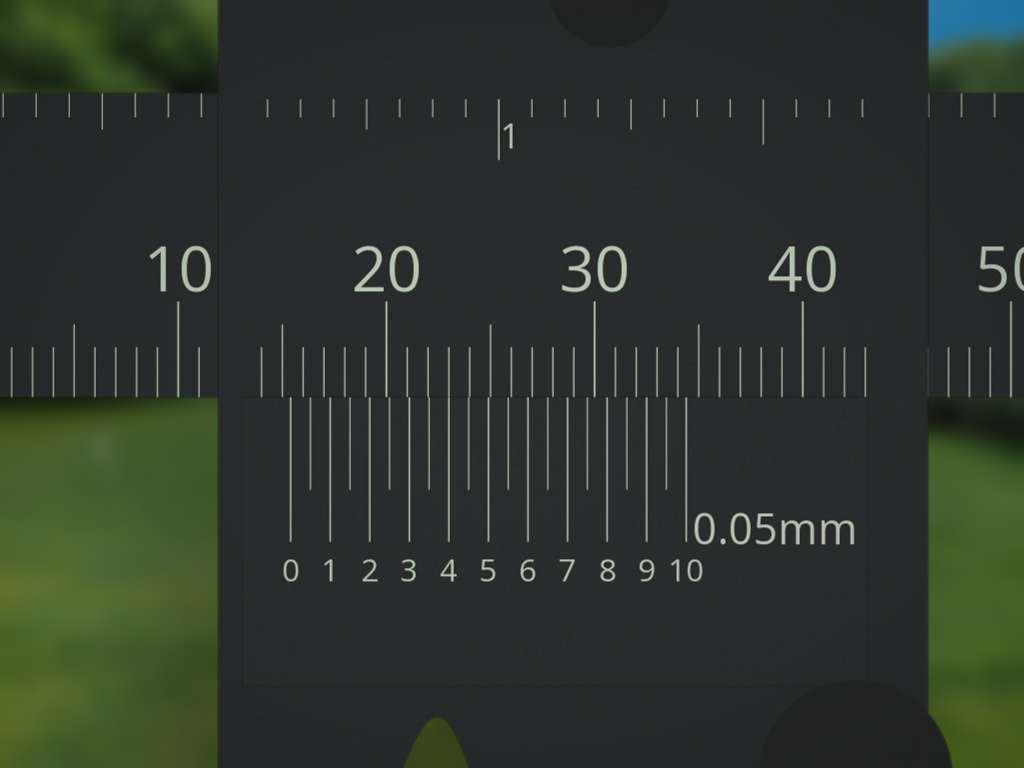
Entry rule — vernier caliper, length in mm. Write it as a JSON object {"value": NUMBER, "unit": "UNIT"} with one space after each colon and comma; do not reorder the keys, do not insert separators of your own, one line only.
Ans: {"value": 15.4, "unit": "mm"}
